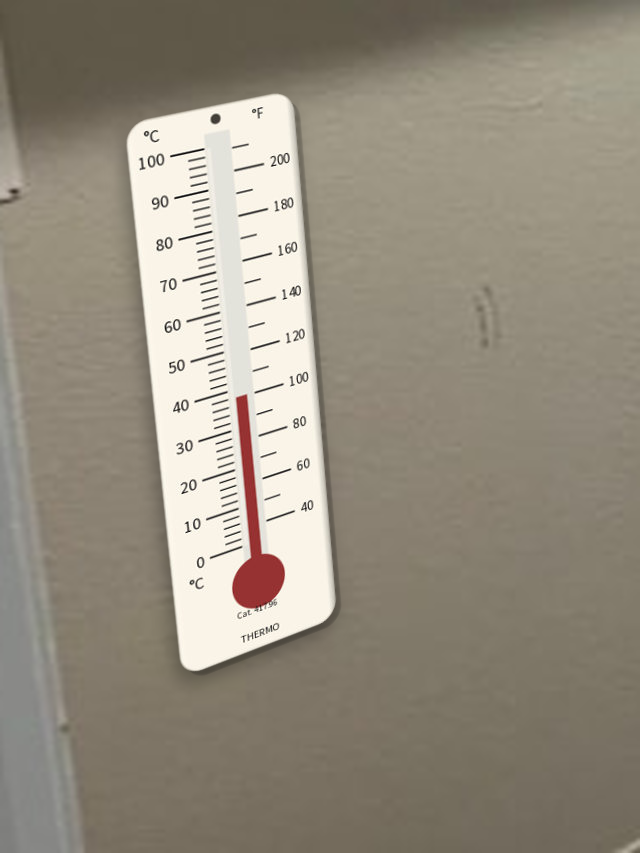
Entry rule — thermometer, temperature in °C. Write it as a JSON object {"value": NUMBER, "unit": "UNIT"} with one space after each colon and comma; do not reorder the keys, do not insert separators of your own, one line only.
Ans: {"value": 38, "unit": "°C"}
